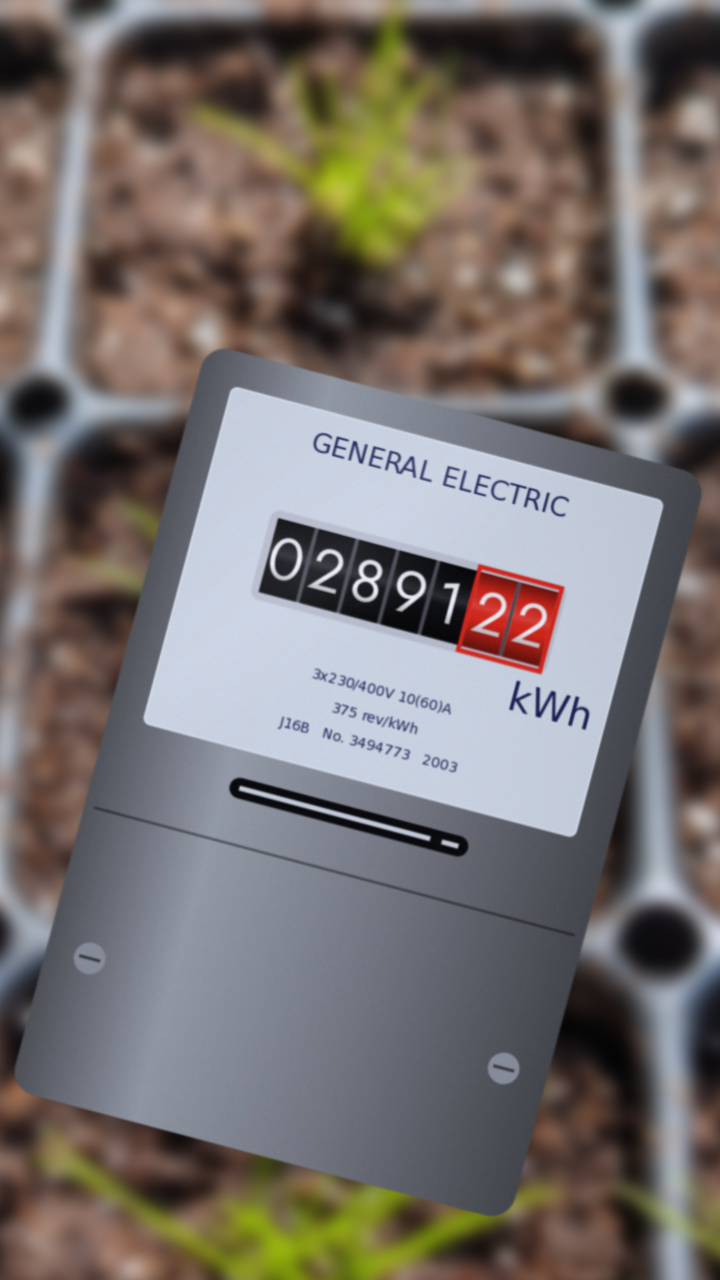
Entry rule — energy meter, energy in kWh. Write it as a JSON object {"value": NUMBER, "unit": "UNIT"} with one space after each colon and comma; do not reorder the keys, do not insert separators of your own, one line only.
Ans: {"value": 2891.22, "unit": "kWh"}
